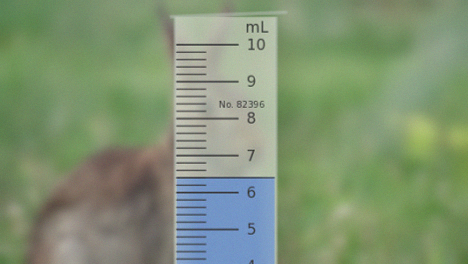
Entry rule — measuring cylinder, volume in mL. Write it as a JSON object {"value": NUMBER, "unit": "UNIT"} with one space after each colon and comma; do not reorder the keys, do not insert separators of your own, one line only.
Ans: {"value": 6.4, "unit": "mL"}
